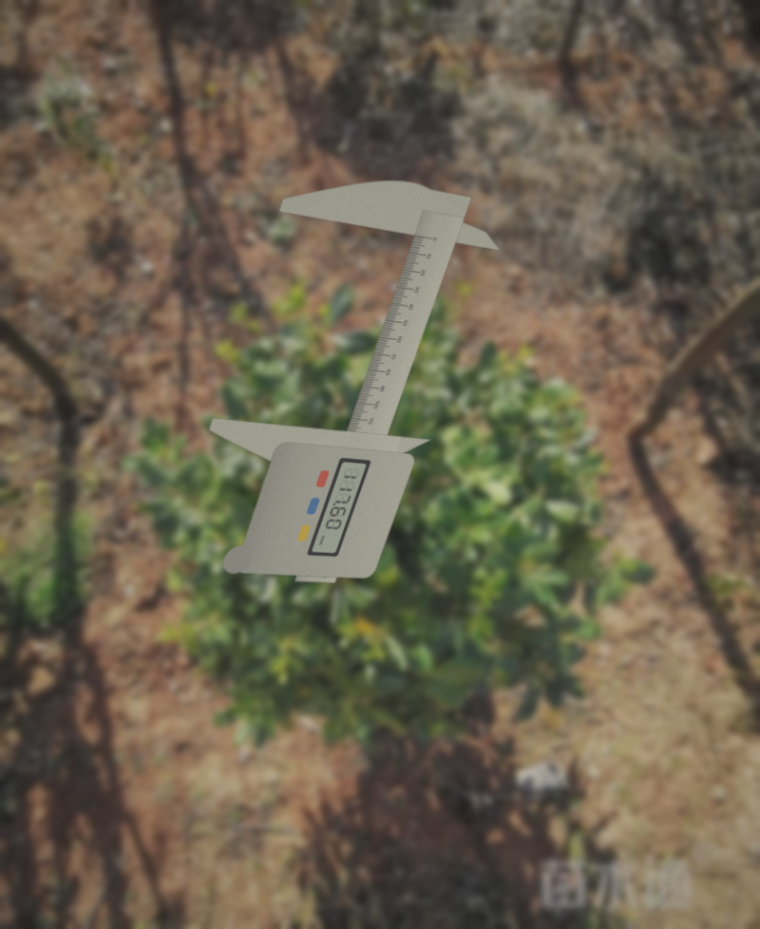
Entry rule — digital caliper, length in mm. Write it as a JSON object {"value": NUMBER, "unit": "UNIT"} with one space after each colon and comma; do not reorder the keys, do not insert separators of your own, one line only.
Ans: {"value": 117.60, "unit": "mm"}
